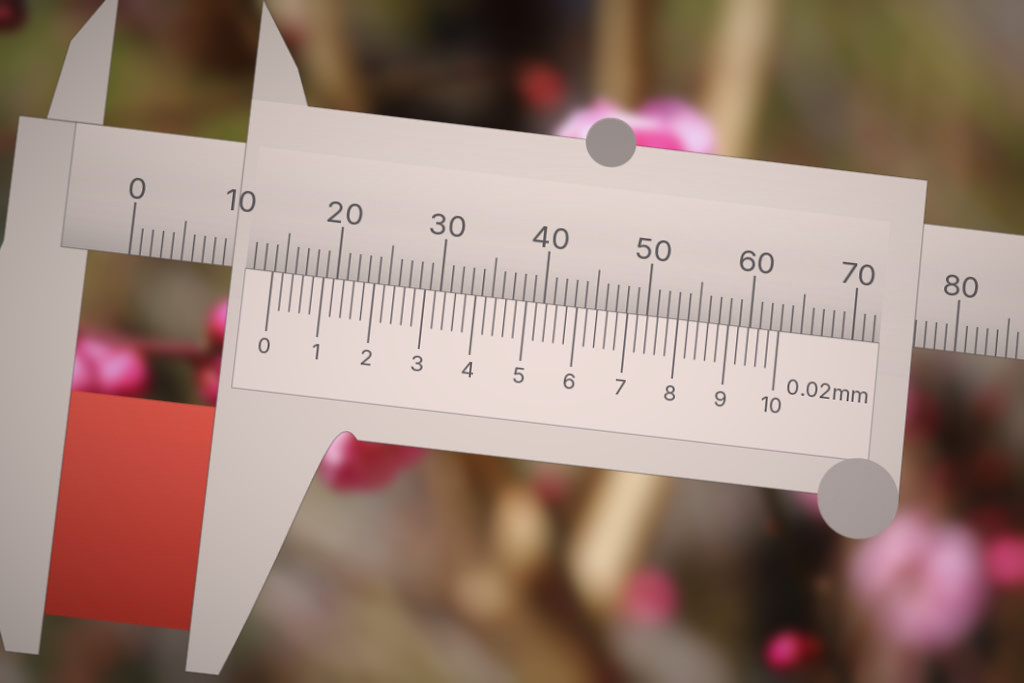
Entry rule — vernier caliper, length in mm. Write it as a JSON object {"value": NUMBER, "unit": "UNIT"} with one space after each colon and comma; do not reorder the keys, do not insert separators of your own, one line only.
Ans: {"value": 13.8, "unit": "mm"}
